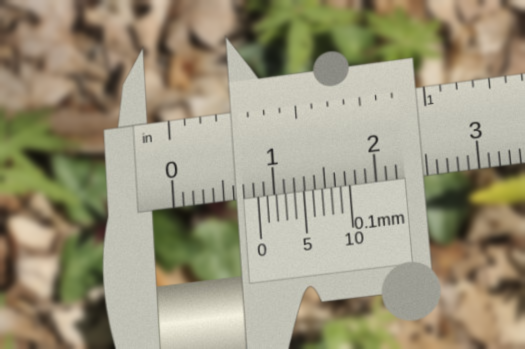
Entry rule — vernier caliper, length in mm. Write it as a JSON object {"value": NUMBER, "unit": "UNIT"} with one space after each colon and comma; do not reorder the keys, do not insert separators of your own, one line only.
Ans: {"value": 8.4, "unit": "mm"}
